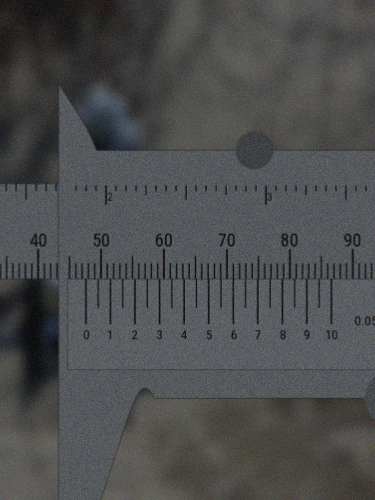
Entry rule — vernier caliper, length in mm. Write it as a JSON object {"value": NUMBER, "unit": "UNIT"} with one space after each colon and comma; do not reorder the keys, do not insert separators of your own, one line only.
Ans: {"value": 47.6, "unit": "mm"}
